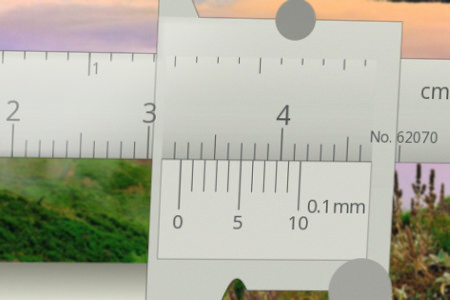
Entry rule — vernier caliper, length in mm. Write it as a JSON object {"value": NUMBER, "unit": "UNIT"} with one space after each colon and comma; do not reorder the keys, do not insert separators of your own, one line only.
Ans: {"value": 32.5, "unit": "mm"}
